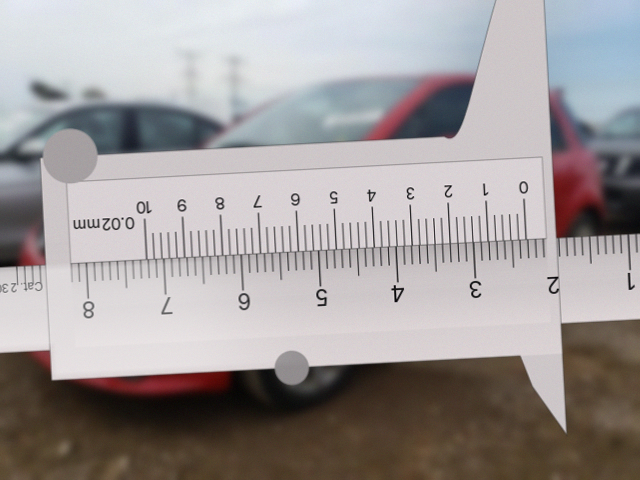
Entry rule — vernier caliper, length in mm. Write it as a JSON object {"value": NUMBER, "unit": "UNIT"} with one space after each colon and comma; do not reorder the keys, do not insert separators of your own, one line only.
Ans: {"value": 23.2, "unit": "mm"}
